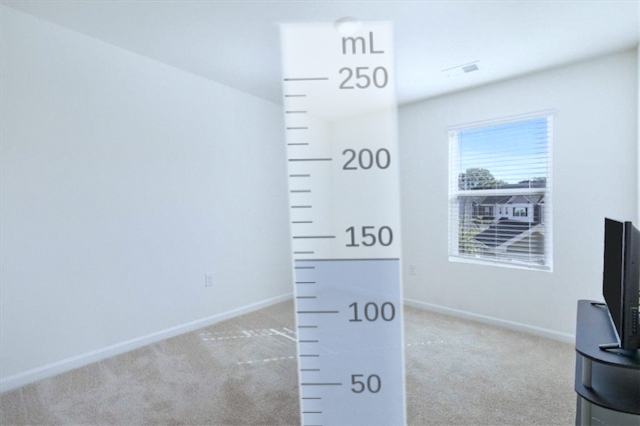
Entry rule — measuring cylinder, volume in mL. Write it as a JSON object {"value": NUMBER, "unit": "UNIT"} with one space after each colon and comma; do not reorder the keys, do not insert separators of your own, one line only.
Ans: {"value": 135, "unit": "mL"}
